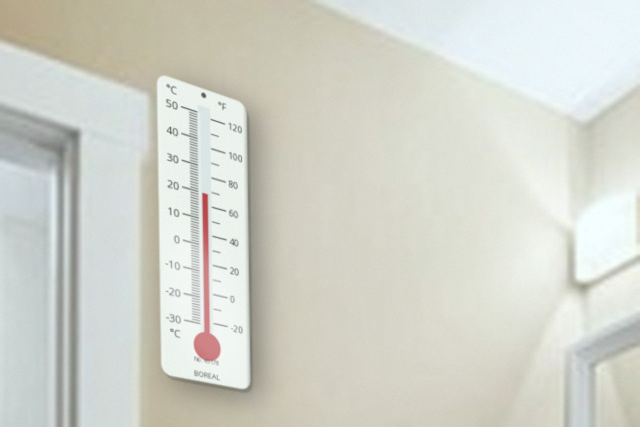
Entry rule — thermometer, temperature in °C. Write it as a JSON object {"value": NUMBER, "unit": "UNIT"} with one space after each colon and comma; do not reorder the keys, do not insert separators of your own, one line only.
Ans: {"value": 20, "unit": "°C"}
